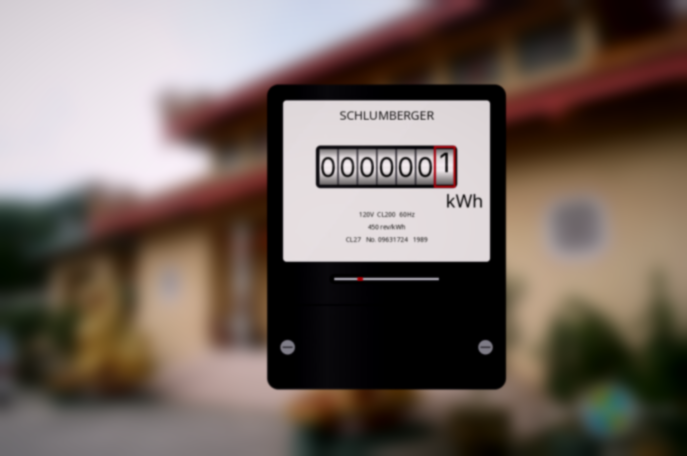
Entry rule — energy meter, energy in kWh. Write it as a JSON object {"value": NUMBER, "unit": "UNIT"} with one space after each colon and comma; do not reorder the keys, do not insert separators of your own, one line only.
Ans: {"value": 0.1, "unit": "kWh"}
